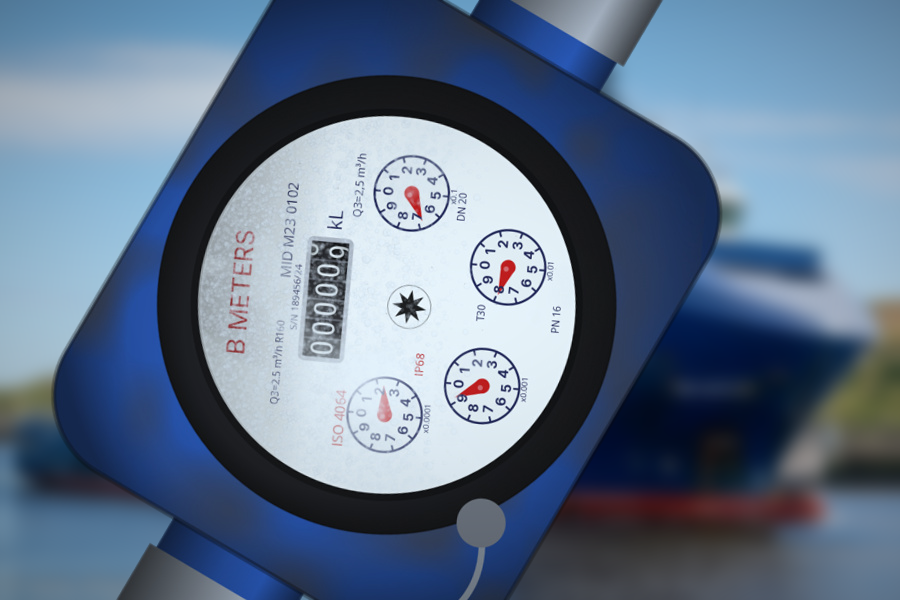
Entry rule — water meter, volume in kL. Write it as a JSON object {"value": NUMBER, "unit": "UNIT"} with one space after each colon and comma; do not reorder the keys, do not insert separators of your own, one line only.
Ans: {"value": 8.6792, "unit": "kL"}
